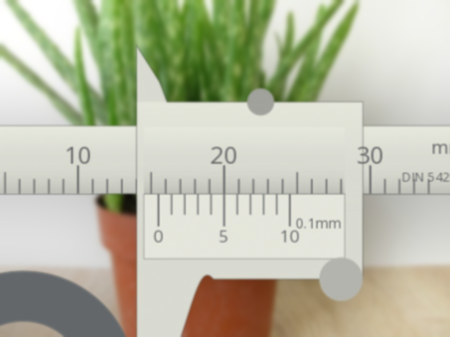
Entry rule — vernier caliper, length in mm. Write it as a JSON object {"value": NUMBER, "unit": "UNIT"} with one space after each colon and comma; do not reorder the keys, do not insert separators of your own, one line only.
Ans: {"value": 15.5, "unit": "mm"}
